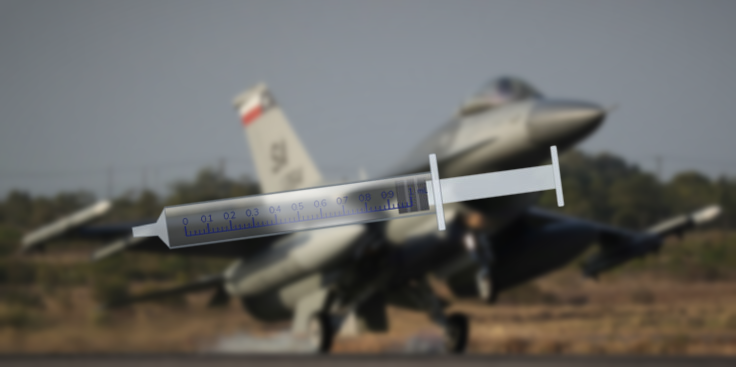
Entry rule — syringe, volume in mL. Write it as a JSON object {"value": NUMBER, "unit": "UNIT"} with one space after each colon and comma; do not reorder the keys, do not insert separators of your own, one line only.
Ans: {"value": 0.94, "unit": "mL"}
